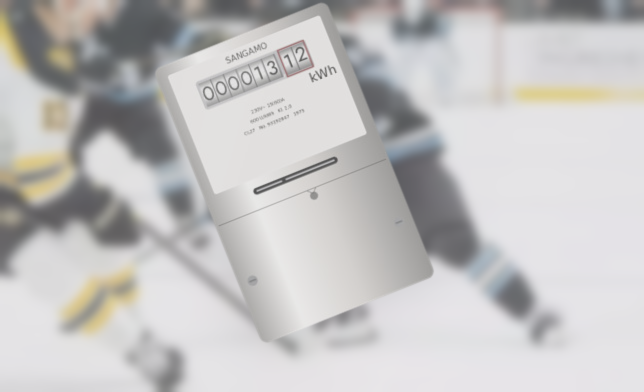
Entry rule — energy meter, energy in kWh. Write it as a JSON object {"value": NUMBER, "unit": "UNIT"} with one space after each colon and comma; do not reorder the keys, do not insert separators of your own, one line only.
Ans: {"value": 13.12, "unit": "kWh"}
